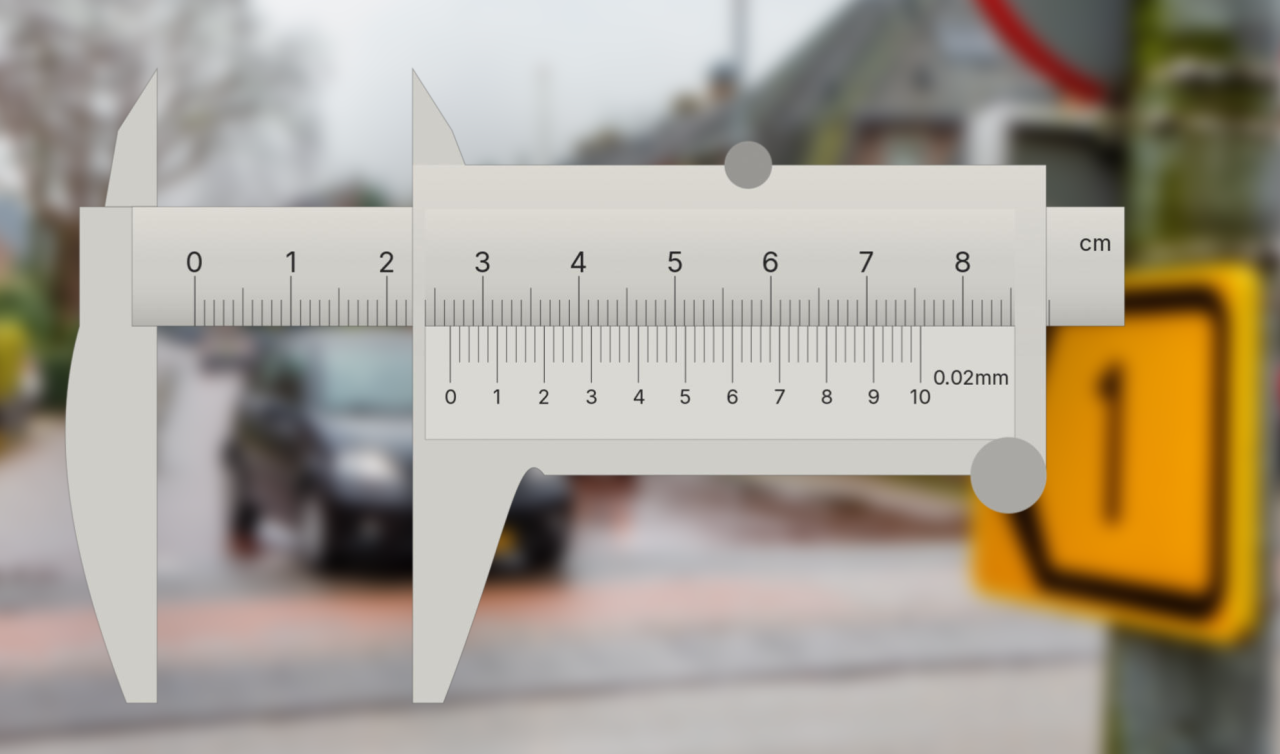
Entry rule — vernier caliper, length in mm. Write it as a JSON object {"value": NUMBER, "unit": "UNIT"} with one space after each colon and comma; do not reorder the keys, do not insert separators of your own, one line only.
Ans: {"value": 26.6, "unit": "mm"}
